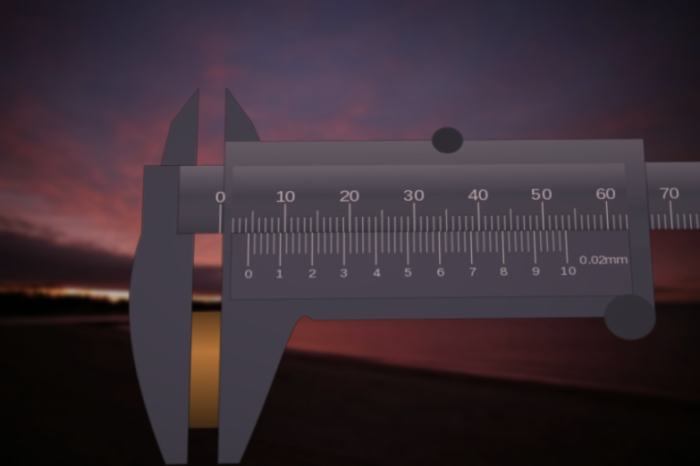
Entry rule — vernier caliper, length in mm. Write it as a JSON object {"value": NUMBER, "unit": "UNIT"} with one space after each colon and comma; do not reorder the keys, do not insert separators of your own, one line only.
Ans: {"value": 4.4, "unit": "mm"}
